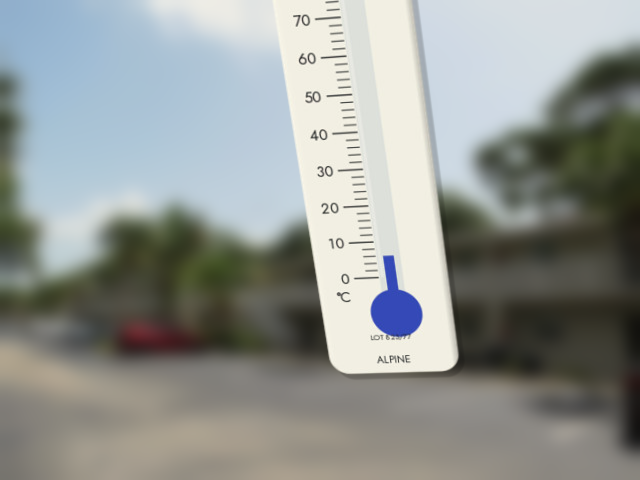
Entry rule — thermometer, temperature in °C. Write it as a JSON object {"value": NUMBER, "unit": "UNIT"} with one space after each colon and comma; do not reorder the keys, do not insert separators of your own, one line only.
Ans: {"value": 6, "unit": "°C"}
